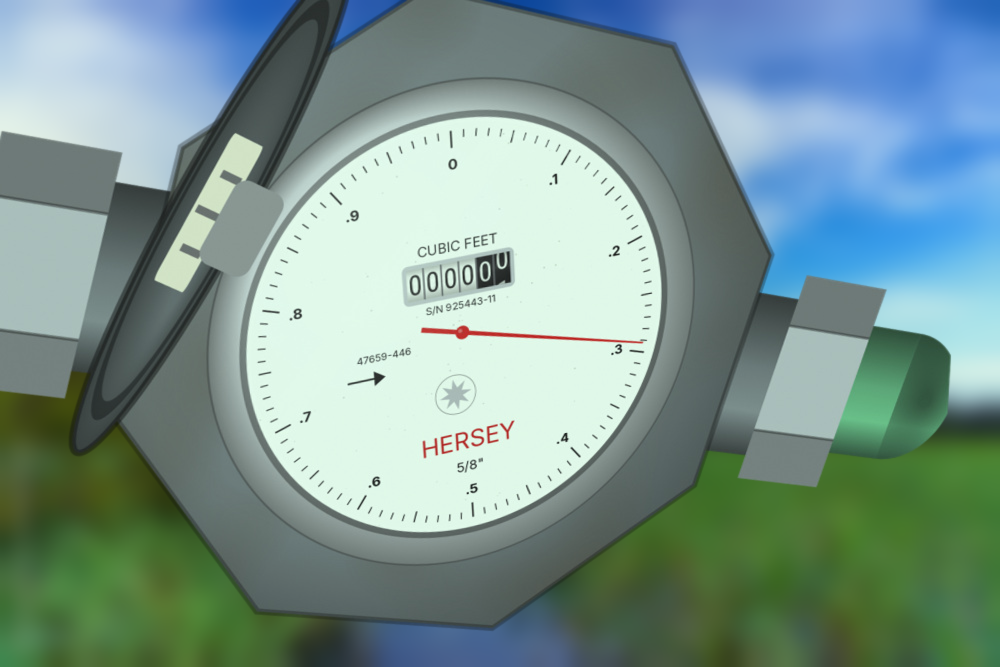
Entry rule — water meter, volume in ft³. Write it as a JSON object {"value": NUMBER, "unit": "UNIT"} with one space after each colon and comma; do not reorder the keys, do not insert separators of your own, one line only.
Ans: {"value": 0.29, "unit": "ft³"}
